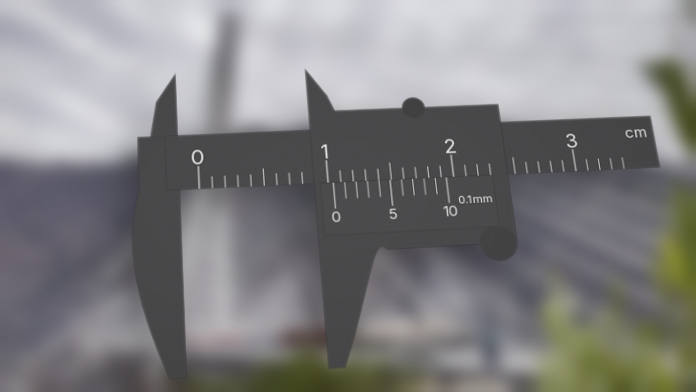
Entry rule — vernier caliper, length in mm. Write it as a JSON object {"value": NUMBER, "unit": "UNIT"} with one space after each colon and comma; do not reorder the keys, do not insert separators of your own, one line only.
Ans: {"value": 10.4, "unit": "mm"}
